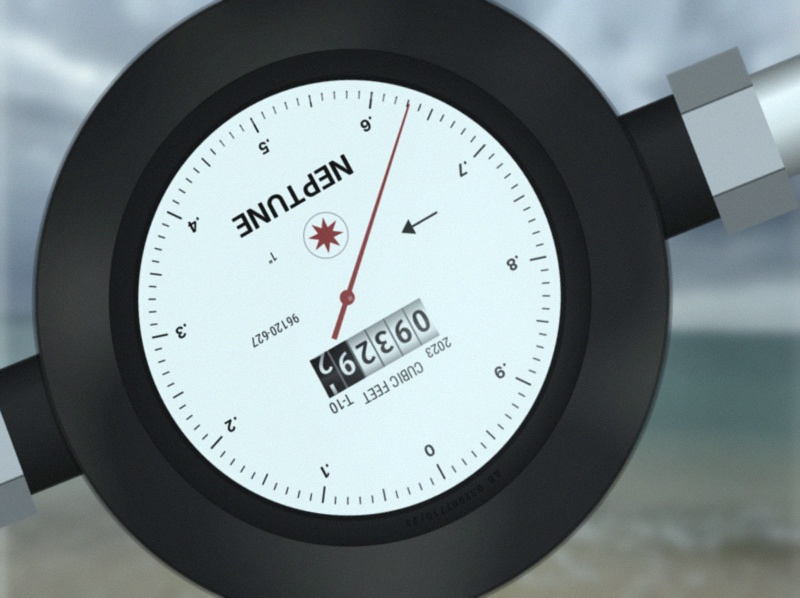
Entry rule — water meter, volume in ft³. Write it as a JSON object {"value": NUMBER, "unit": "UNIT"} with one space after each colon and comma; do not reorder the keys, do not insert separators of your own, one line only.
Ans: {"value": 93291.63, "unit": "ft³"}
